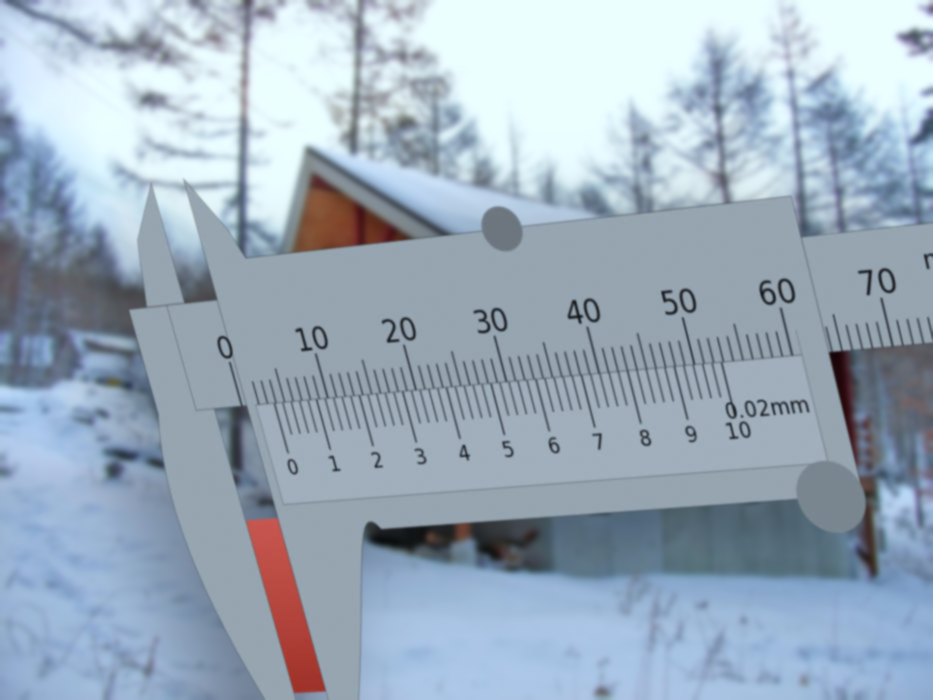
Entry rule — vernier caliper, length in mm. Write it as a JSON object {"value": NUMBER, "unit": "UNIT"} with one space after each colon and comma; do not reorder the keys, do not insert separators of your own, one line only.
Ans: {"value": 3.8, "unit": "mm"}
